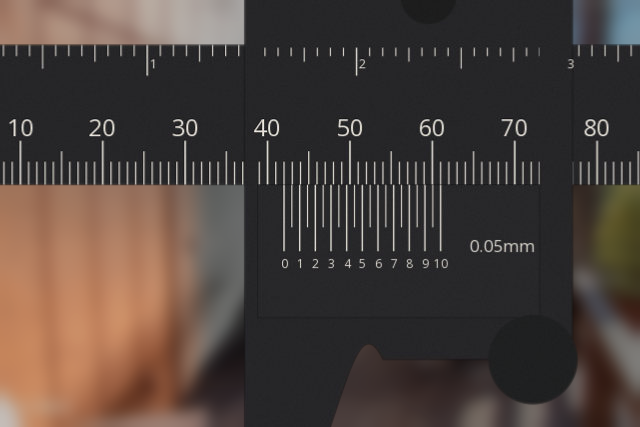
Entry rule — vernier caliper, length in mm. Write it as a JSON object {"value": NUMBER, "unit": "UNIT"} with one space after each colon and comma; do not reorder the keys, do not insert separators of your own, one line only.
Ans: {"value": 42.0, "unit": "mm"}
